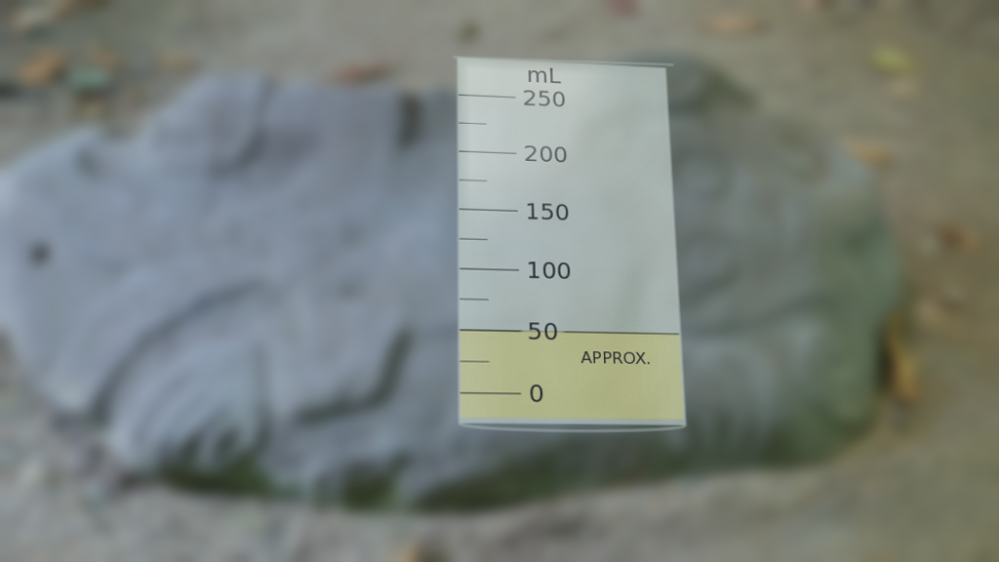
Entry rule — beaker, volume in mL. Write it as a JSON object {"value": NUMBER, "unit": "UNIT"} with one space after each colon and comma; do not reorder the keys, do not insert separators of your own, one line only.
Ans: {"value": 50, "unit": "mL"}
